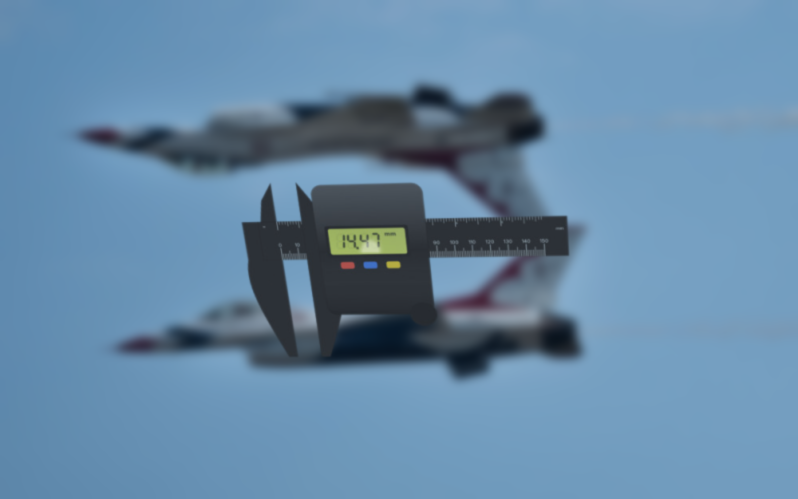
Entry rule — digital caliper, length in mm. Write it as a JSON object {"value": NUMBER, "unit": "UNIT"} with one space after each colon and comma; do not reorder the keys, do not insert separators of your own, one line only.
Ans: {"value": 14.47, "unit": "mm"}
